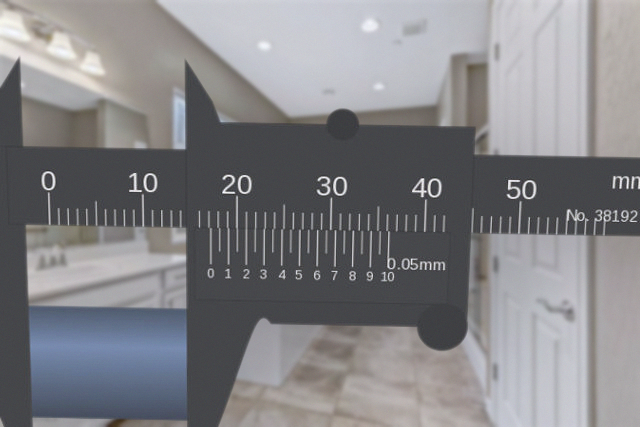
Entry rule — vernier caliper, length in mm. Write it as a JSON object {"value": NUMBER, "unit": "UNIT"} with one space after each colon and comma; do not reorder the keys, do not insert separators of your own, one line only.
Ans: {"value": 17.2, "unit": "mm"}
